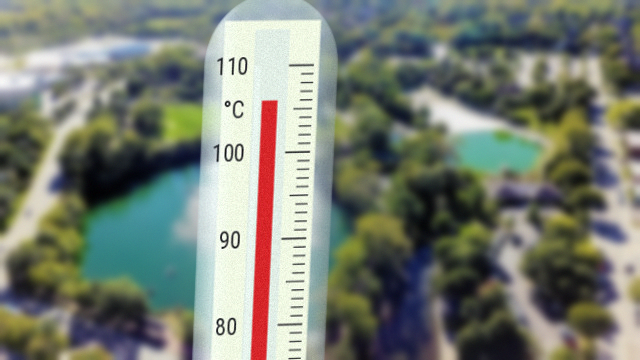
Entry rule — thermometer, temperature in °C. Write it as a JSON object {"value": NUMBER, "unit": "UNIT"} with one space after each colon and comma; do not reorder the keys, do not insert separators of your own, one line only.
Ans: {"value": 106, "unit": "°C"}
